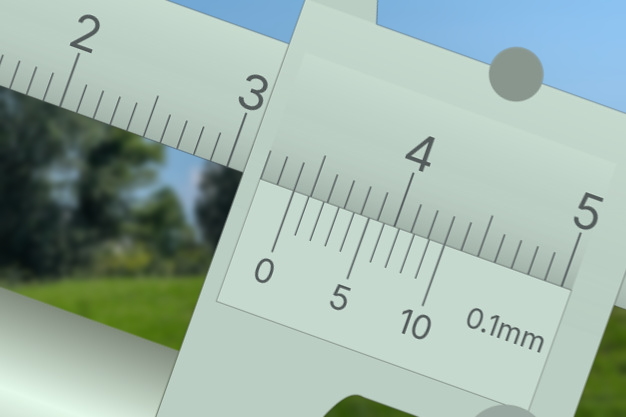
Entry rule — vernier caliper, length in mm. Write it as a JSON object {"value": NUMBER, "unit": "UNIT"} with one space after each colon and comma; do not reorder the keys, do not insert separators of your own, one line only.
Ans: {"value": 34.0, "unit": "mm"}
